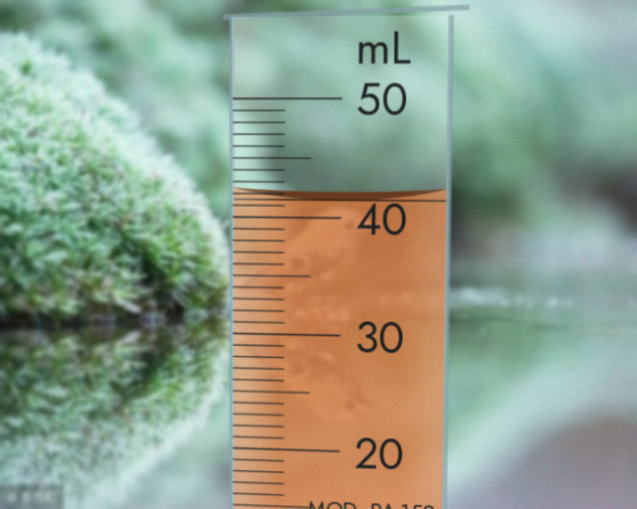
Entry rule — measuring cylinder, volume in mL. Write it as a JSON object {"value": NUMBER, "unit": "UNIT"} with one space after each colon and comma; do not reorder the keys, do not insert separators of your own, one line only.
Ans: {"value": 41.5, "unit": "mL"}
